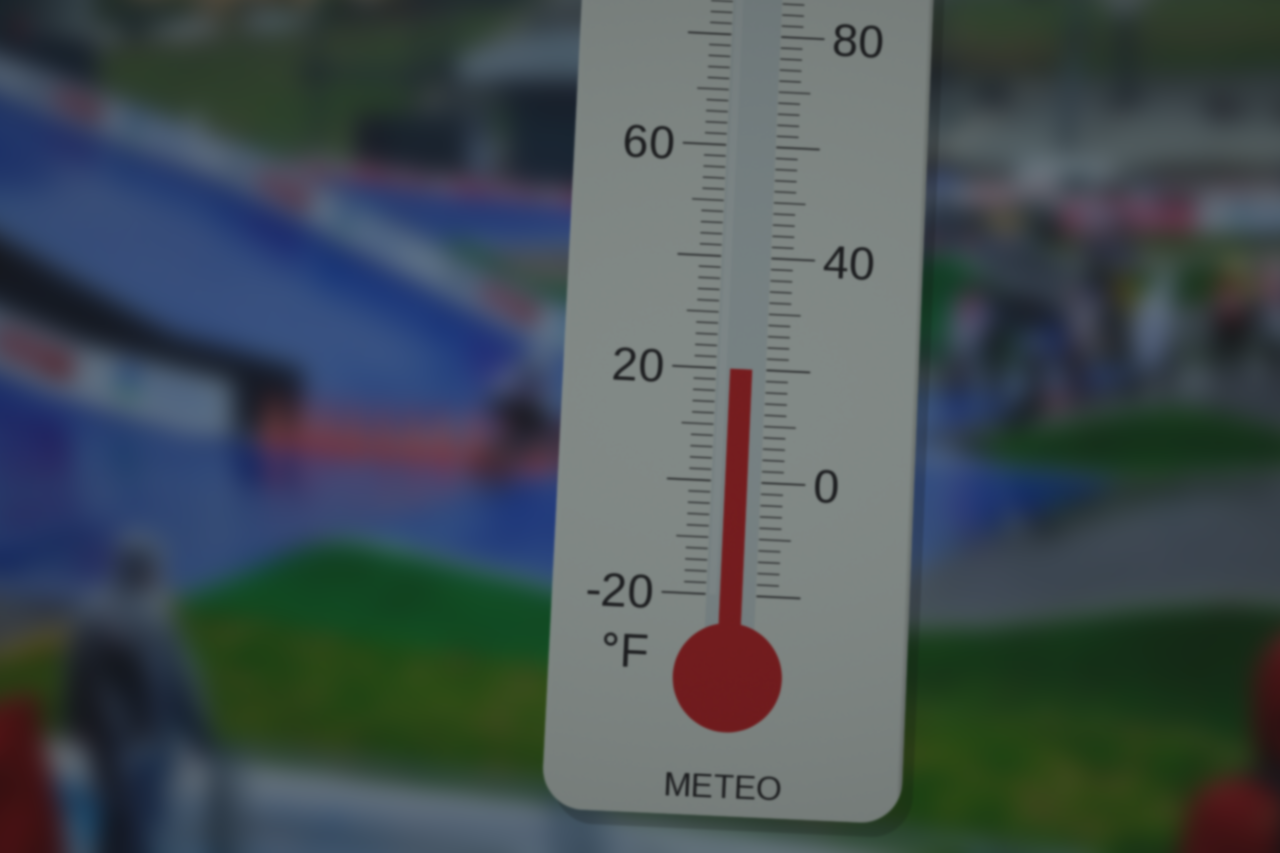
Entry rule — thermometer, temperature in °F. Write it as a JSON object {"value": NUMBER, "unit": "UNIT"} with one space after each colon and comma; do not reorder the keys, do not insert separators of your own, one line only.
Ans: {"value": 20, "unit": "°F"}
